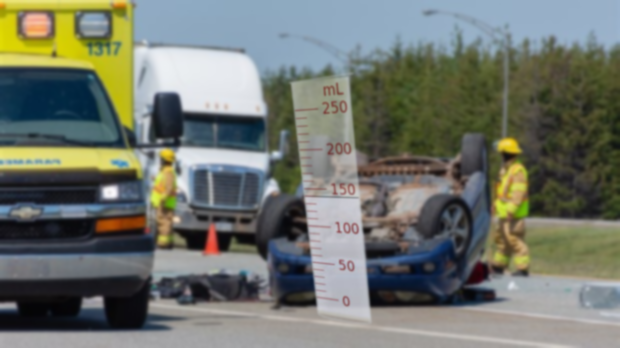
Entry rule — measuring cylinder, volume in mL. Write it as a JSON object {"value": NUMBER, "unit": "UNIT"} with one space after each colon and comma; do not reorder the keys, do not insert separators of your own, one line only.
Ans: {"value": 140, "unit": "mL"}
